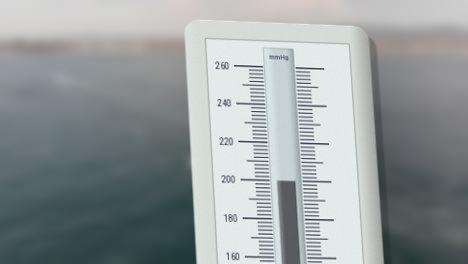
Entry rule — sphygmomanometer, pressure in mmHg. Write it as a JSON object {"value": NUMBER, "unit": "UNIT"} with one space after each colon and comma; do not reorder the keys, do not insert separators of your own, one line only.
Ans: {"value": 200, "unit": "mmHg"}
